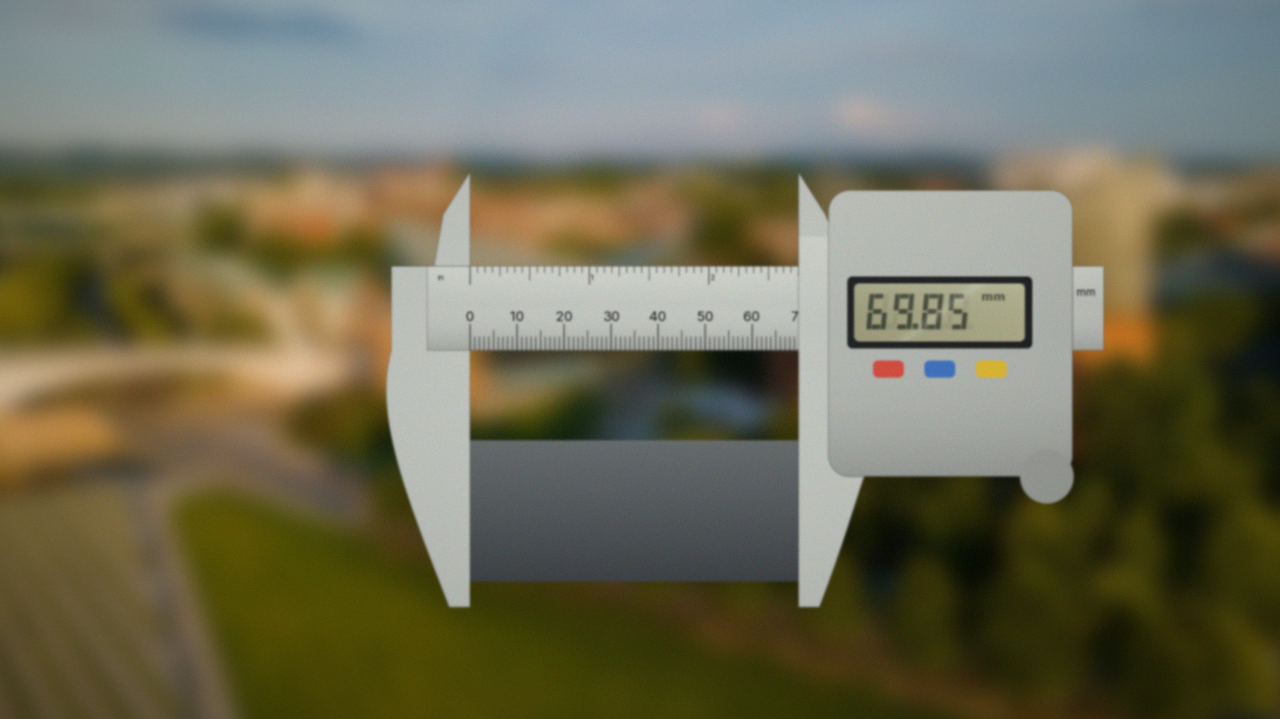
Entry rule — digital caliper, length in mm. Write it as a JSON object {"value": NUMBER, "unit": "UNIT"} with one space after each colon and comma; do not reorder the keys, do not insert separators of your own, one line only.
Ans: {"value": 69.85, "unit": "mm"}
